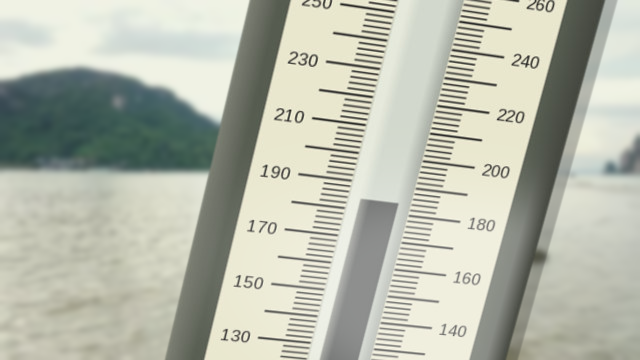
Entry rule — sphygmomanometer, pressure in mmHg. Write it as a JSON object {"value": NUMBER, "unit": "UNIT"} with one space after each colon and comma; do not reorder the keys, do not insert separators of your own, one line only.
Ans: {"value": 184, "unit": "mmHg"}
